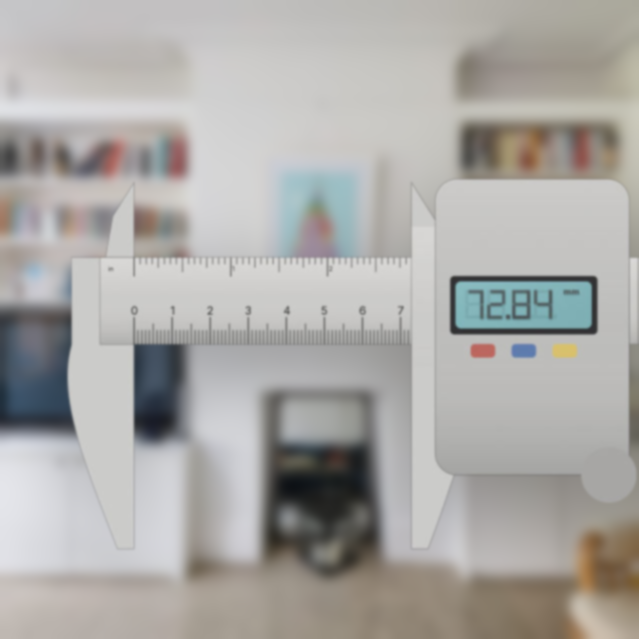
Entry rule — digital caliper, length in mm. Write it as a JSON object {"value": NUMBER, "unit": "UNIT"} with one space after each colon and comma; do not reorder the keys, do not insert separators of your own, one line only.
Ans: {"value": 72.84, "unit": "mm"}
